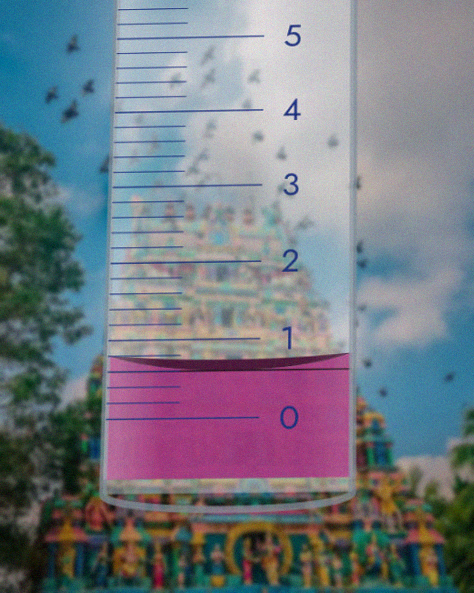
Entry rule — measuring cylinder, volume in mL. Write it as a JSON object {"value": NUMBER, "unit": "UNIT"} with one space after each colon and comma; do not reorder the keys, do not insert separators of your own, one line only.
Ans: {"value": 0.6, "unit": "mL"}
